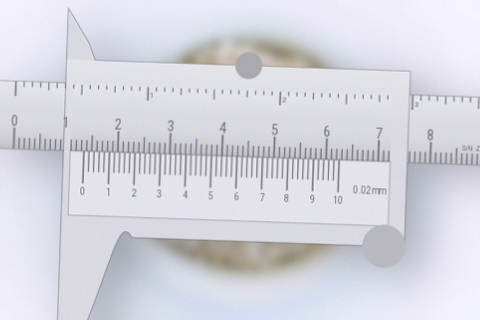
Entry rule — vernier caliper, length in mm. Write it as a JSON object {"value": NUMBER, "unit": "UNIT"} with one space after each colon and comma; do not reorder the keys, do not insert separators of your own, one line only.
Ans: {"value": 13.5, "unit": "mm"}
